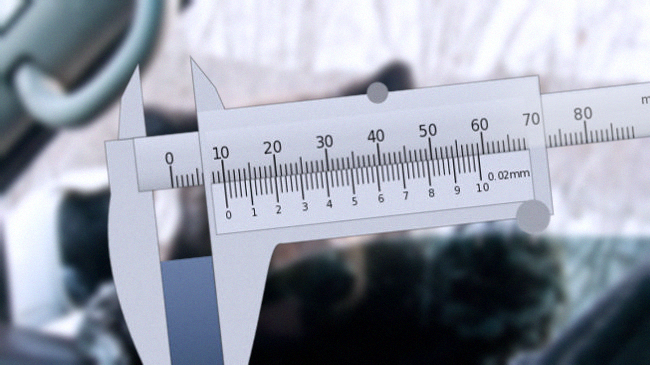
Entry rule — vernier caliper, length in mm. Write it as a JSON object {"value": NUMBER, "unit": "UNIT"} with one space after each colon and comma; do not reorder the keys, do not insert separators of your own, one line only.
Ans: {"value": 10.0, "unit": "mm"}
